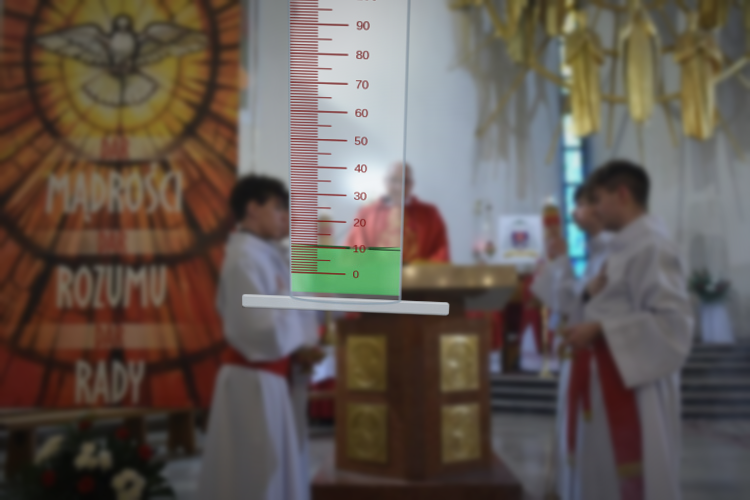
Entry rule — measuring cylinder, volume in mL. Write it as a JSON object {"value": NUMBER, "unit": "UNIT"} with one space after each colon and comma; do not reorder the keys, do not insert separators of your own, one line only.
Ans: {"value": 10, "unit": "mL"}
